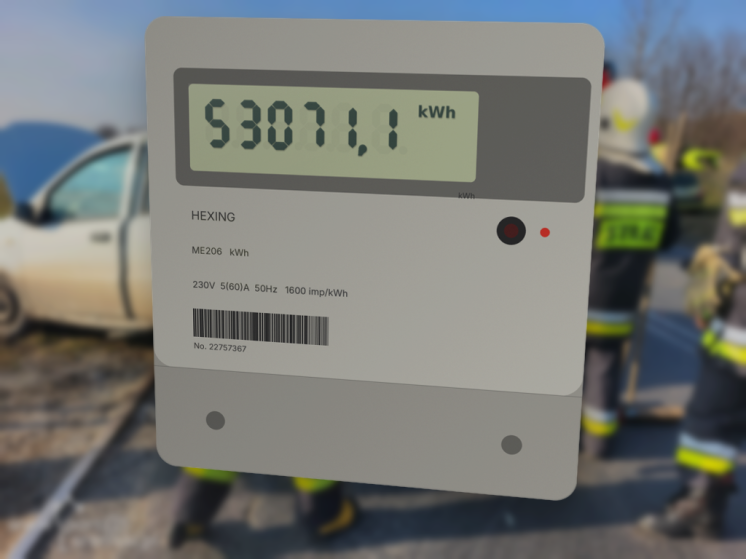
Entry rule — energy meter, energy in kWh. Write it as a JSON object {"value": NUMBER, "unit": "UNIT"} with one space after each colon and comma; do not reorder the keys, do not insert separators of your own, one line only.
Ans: {"value": 53071.1, "unit": "kWh"}
